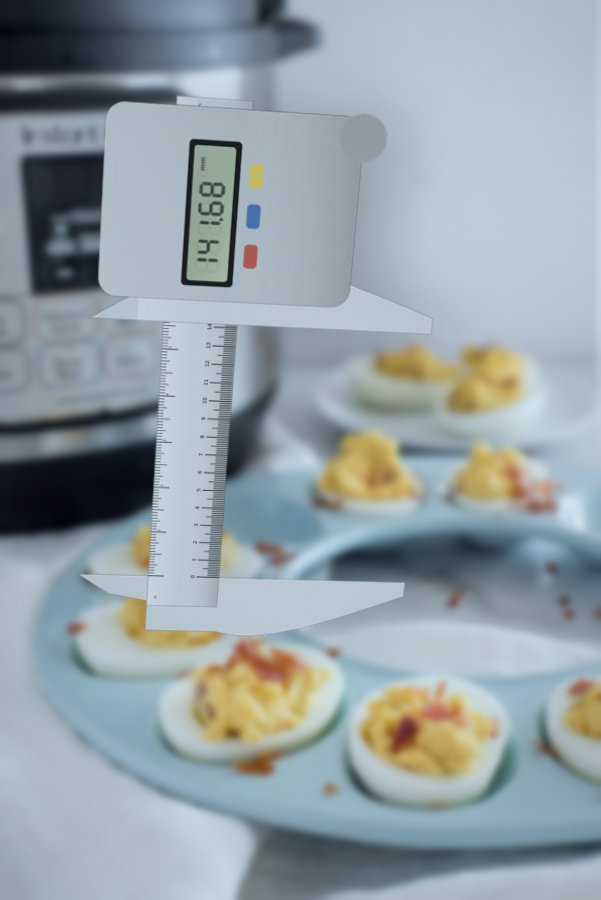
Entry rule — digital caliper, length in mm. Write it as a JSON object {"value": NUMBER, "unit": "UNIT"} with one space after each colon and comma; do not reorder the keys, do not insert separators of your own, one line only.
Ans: {"value": 141.68, "unit": "mm"}
